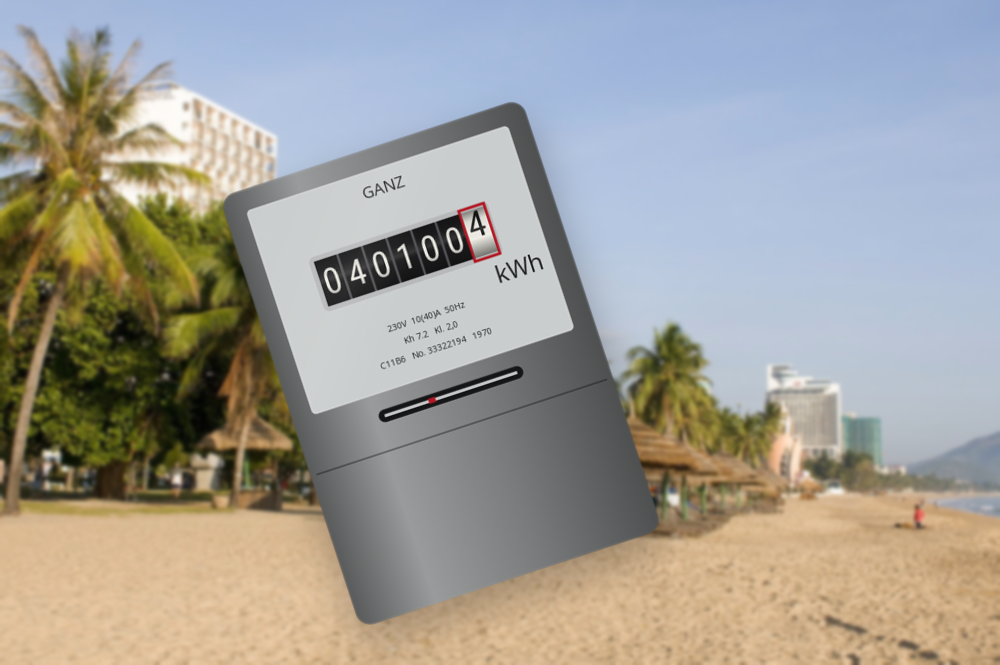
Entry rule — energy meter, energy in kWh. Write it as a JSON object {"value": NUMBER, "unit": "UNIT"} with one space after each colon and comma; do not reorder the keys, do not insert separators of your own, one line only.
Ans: {"value": 40100.4, "unit": "kWh"}
